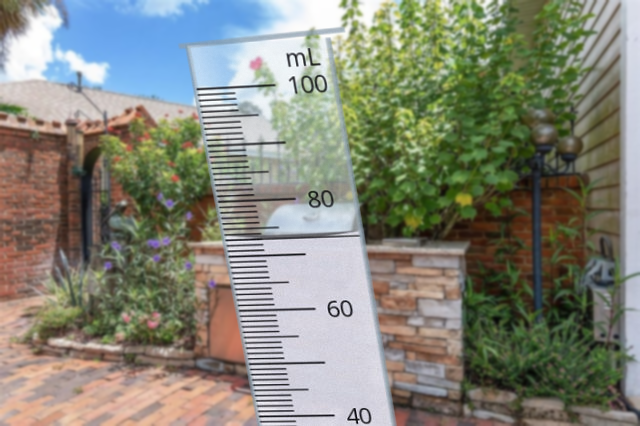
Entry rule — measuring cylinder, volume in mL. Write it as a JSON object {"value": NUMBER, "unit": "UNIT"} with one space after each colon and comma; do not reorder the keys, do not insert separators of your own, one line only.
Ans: {"value": 73, "unit": "mL"}
